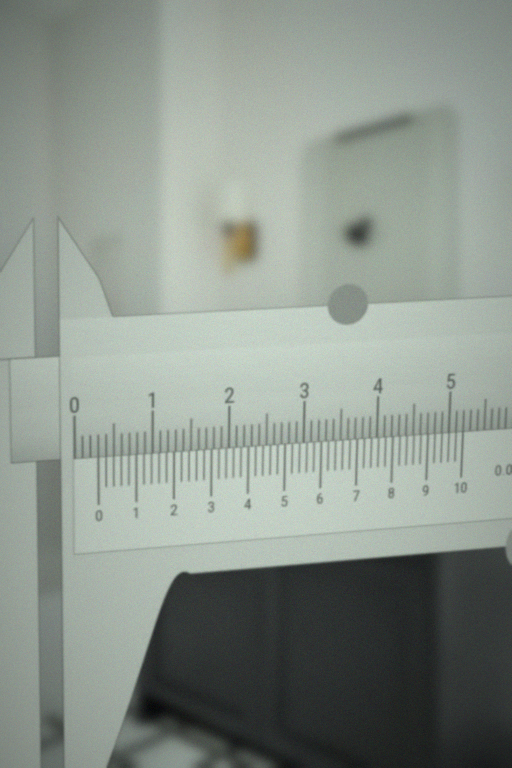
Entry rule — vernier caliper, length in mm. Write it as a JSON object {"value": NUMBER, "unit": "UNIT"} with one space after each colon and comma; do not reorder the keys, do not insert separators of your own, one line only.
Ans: {"value": 3.0, "unit": "mm"}
